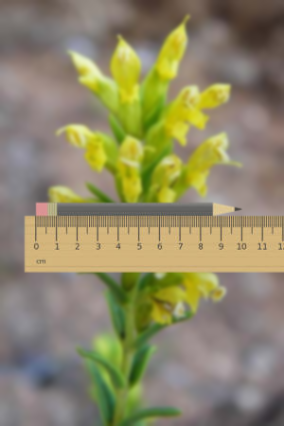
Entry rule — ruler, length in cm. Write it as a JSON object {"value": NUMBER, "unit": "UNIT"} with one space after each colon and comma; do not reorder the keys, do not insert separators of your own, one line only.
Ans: {"value": 10, "unit": "cm"}
